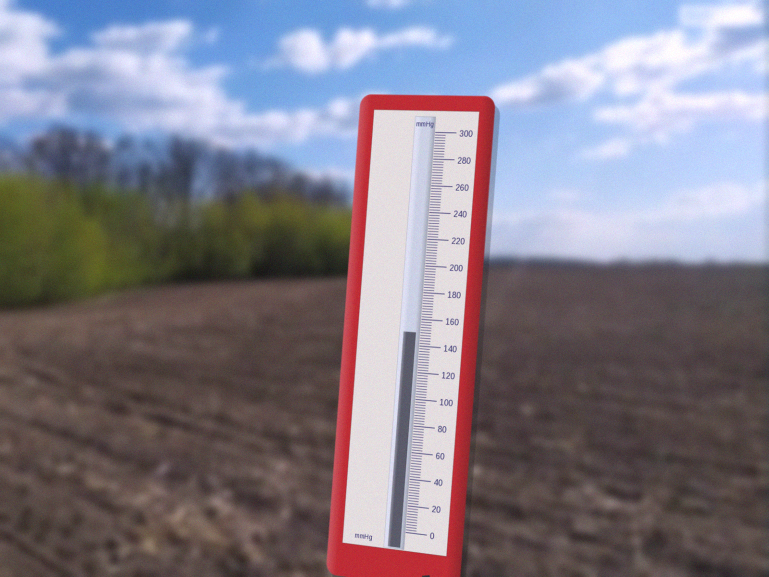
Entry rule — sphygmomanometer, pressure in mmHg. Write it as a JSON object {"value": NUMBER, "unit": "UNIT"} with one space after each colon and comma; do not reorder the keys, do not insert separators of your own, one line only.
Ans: {"value": 150, "unit": "mmHg"}
